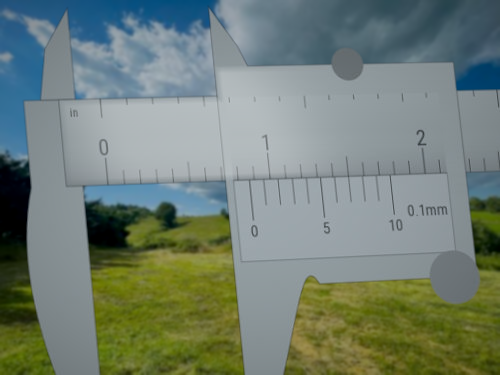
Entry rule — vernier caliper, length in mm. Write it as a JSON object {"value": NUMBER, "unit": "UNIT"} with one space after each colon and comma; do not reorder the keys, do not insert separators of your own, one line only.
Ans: {"value": 8.7, "unit": "mm"}
